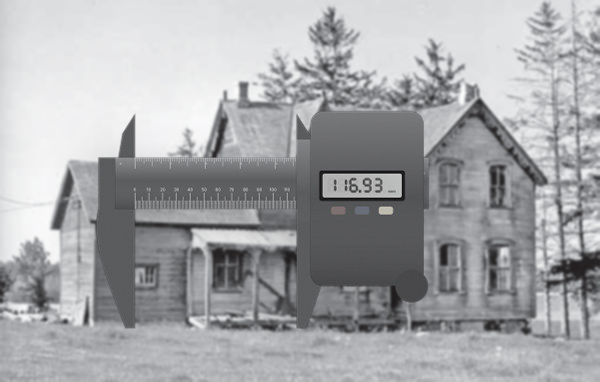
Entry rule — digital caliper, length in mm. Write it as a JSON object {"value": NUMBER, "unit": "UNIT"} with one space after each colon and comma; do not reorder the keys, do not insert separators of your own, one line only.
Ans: {"value": 116.93, "unit": "mm"}
